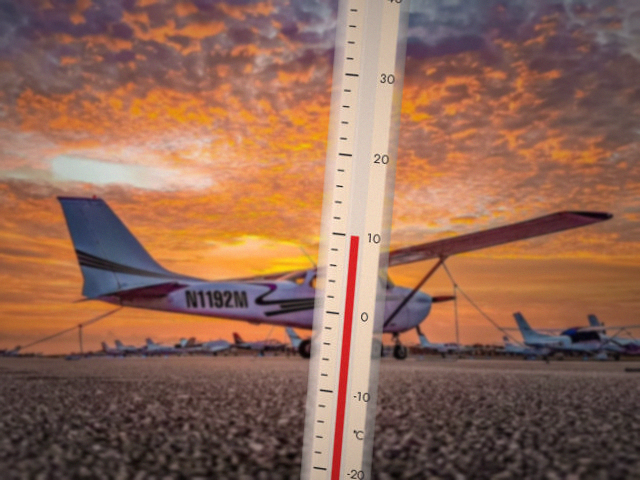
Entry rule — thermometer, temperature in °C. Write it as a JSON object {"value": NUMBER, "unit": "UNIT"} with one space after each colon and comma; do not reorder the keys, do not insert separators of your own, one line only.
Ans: {"value": 10, "unit": "°C"}
